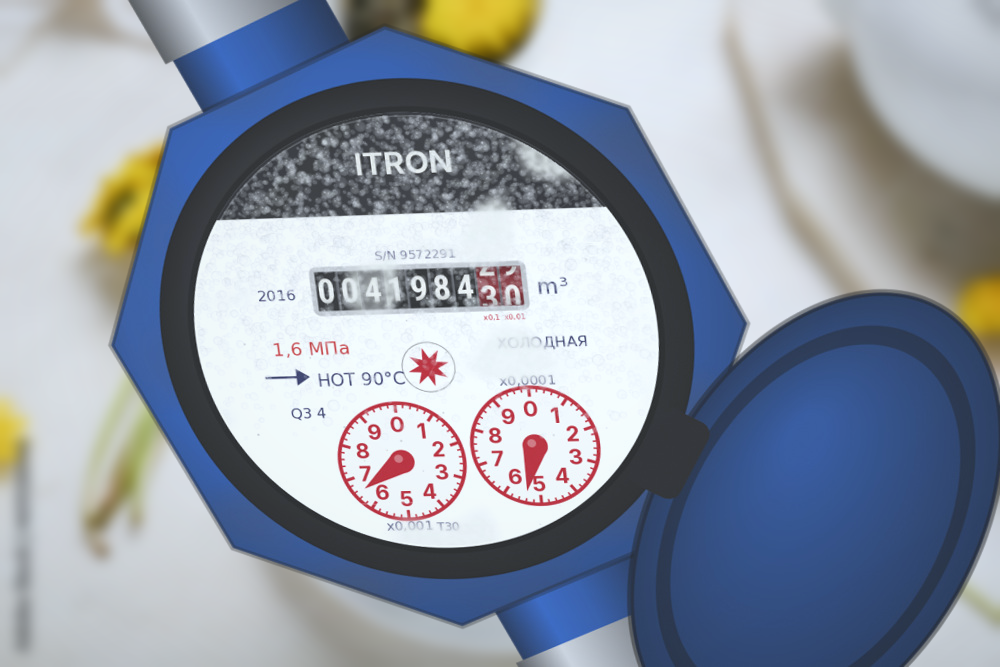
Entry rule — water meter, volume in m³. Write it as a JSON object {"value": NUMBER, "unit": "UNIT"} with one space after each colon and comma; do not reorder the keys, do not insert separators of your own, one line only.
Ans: {"value": 41984.2965, "unit": "m³"}
